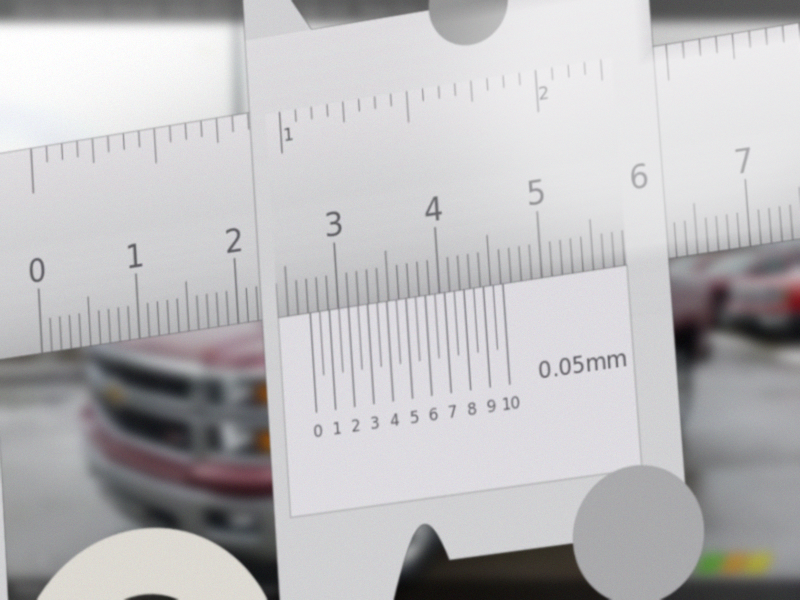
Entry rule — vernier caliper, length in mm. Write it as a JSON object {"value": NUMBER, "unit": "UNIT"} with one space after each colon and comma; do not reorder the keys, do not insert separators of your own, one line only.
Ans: {"value": 27.2, "unit": "mm"}
